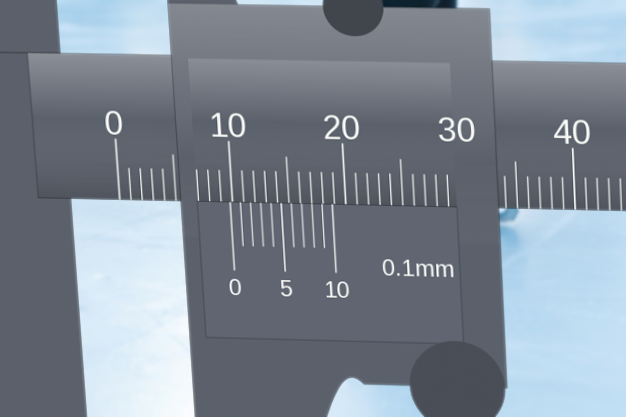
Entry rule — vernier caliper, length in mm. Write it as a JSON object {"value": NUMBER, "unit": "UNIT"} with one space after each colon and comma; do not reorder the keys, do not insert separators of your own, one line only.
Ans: {"value": 9.8, "unit": "mm"}
